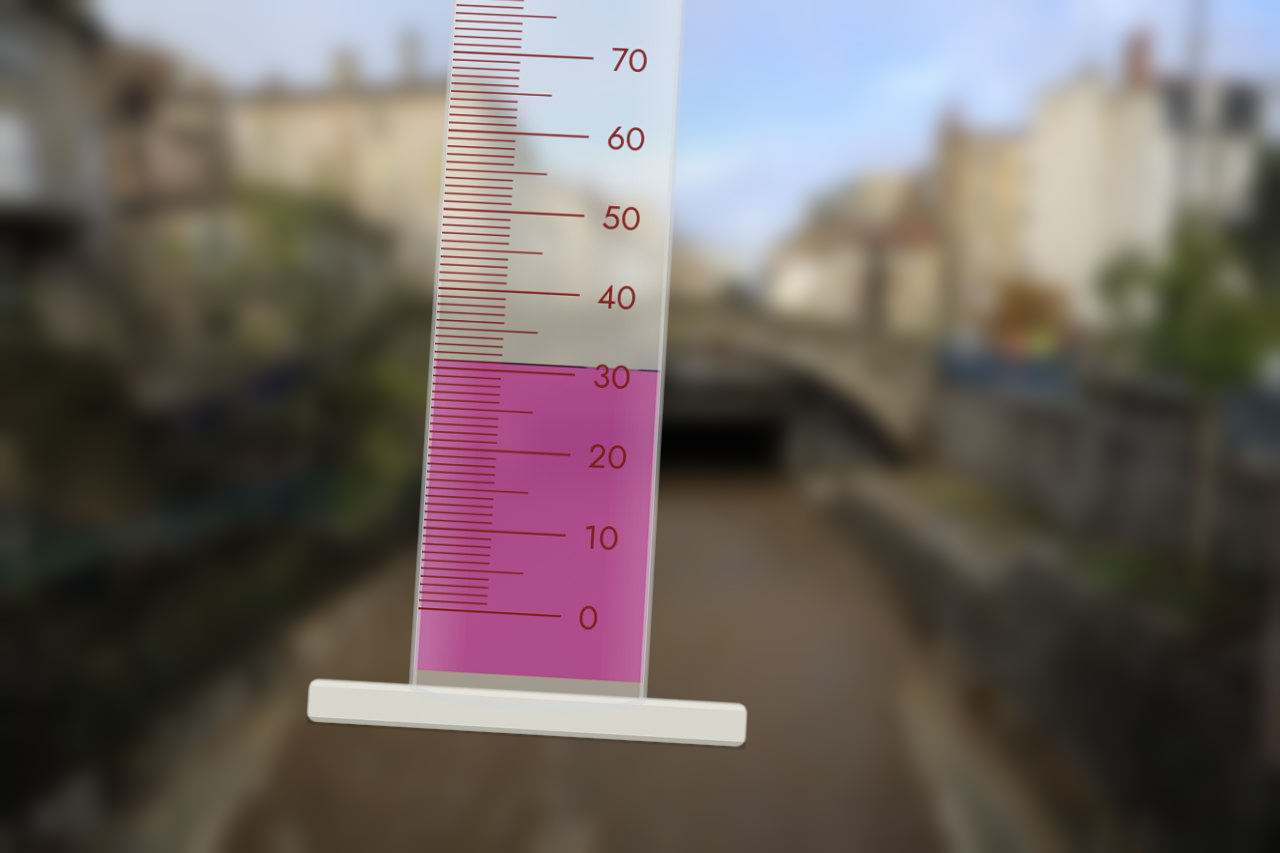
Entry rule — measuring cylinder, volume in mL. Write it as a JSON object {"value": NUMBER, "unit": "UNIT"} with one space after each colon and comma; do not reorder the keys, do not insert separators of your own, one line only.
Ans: {"value": 31, "unit": "mL"}
